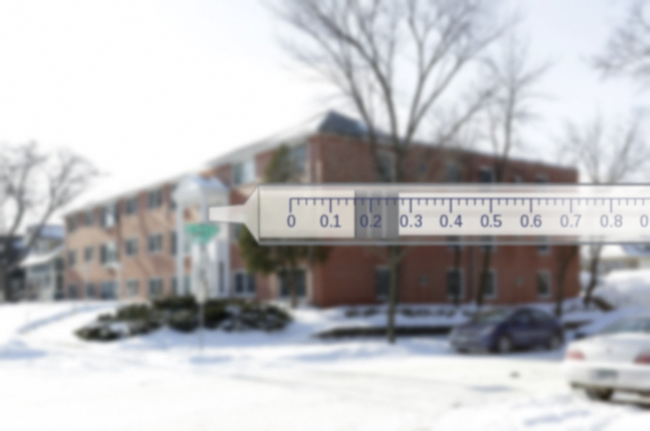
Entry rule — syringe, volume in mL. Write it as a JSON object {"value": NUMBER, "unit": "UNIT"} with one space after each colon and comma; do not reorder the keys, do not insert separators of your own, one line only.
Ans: {"value": 0.16, "unit": "mL"}
